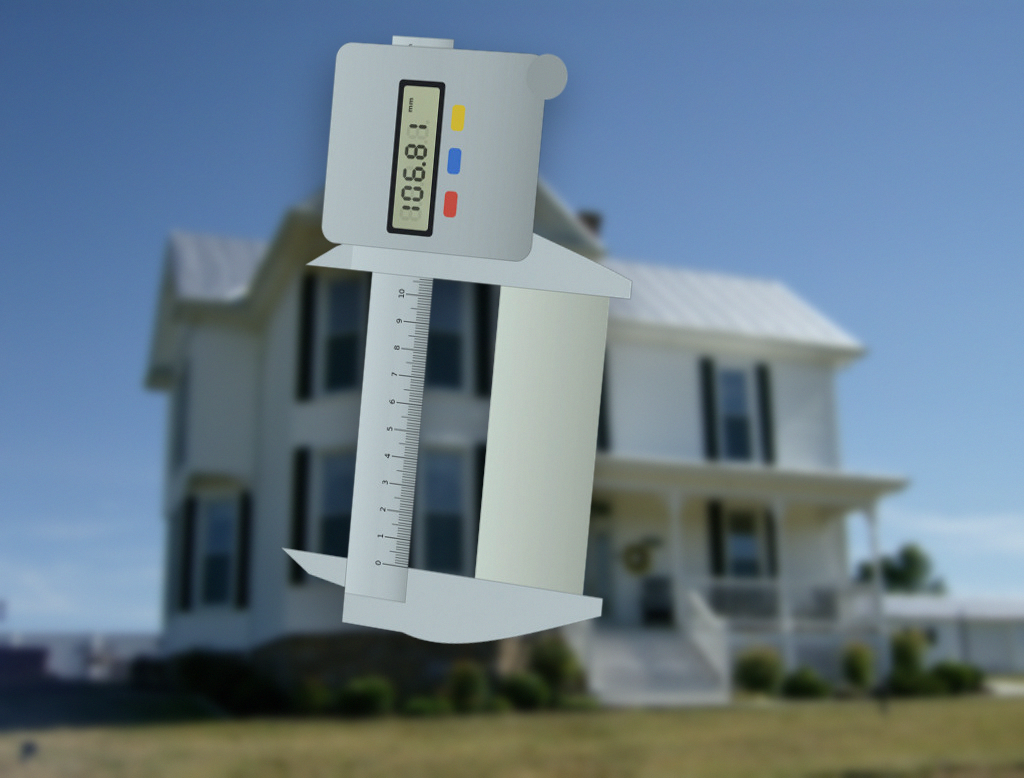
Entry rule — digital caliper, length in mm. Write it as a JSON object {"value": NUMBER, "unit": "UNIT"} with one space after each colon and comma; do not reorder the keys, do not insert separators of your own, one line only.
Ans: {"value": 106.81, "unit": "mm"}
